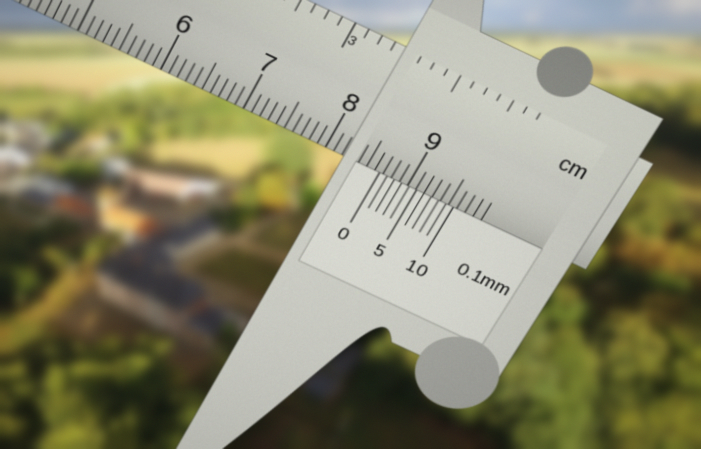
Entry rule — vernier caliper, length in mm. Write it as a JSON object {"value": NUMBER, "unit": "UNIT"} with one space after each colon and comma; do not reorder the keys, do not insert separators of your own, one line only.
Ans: {"value": 86.6, "unit": "mm"}
